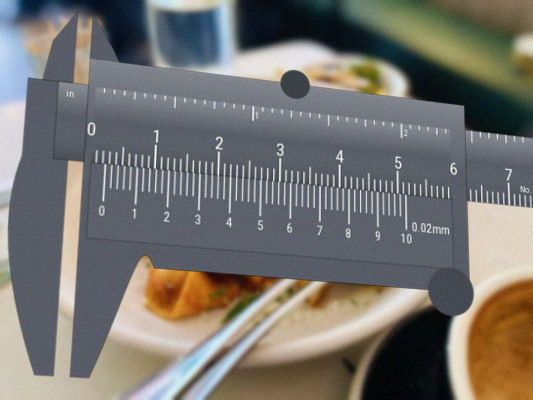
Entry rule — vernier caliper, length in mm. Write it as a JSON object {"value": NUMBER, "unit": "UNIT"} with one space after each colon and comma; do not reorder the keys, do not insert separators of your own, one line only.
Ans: {"value": 2.4, "unit": "mm"}
